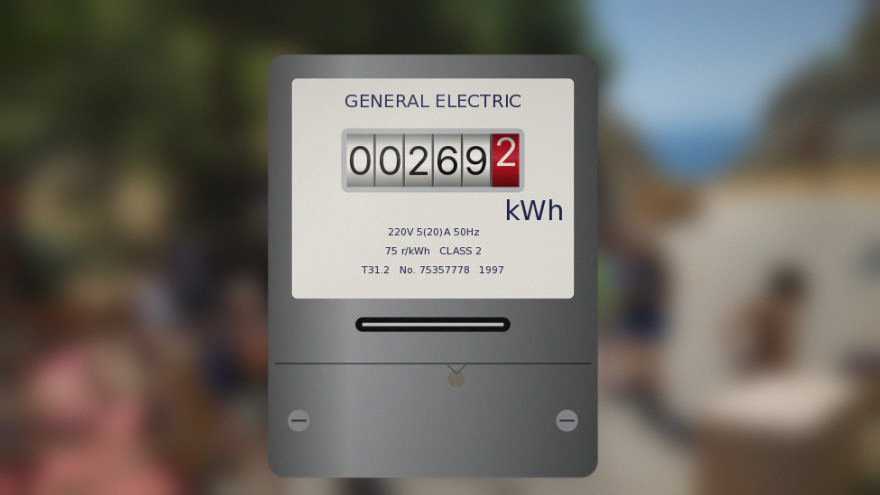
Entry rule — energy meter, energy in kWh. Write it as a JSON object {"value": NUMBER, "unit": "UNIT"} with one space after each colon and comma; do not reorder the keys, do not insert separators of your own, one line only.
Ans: {"value": 269.2, "unit": "kWh"}
